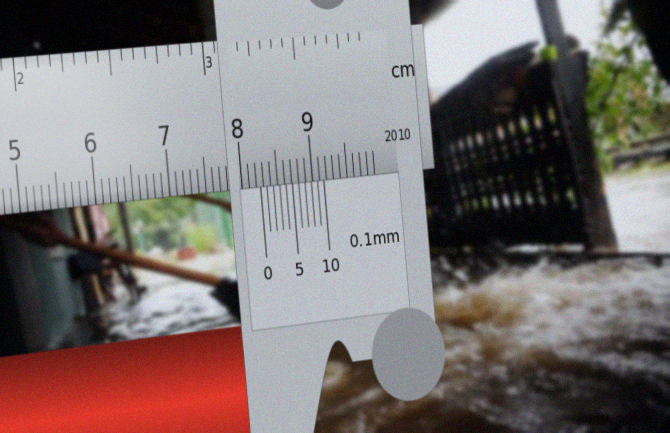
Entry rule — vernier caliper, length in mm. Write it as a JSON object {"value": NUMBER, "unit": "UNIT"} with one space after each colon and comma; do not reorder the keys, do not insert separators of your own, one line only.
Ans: {"value": 82.6, "unit": "mm"}
